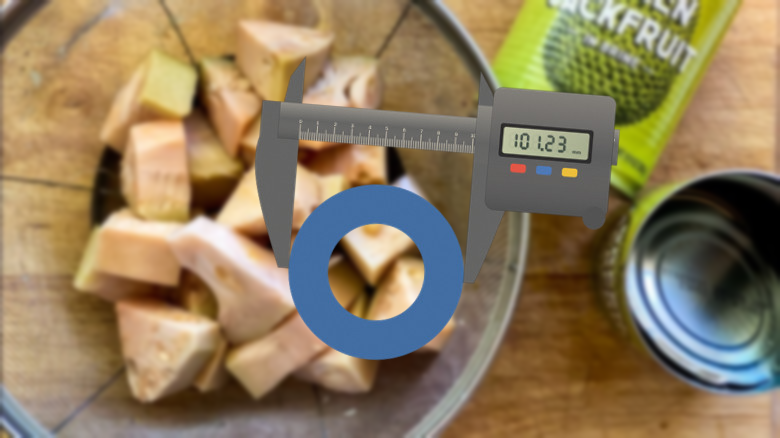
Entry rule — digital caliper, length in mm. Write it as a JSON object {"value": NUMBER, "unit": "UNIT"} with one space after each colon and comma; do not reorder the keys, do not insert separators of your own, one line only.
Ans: {"value": 101.23, "unit": "mm"}
